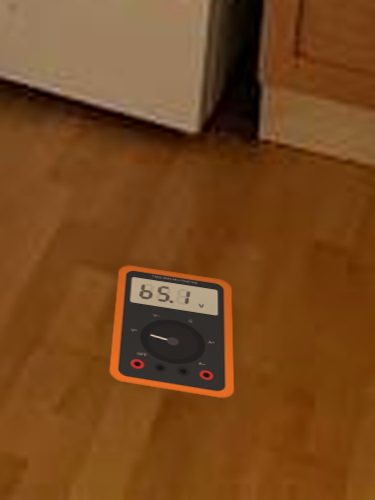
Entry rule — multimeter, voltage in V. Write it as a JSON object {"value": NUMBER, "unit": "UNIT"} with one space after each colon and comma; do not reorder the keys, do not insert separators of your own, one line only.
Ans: {"value": 65.1, "unit": "V"}
